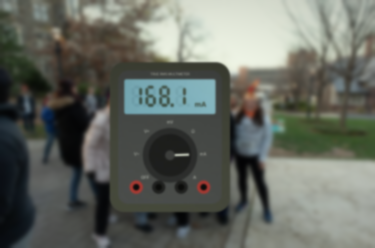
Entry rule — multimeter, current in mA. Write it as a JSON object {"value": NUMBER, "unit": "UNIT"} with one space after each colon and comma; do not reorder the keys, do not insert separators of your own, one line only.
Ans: {"value": 168.1, "unit": "mA"}
